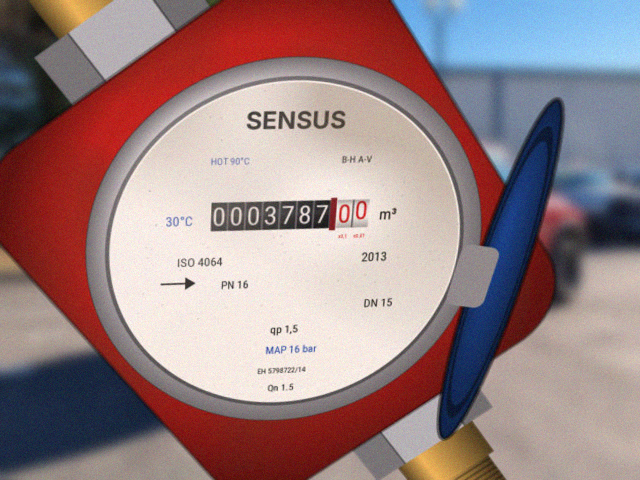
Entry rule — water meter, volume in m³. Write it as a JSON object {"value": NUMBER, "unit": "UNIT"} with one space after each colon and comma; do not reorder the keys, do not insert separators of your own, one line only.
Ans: {"value": 3787.00, "unit": "m³"}
